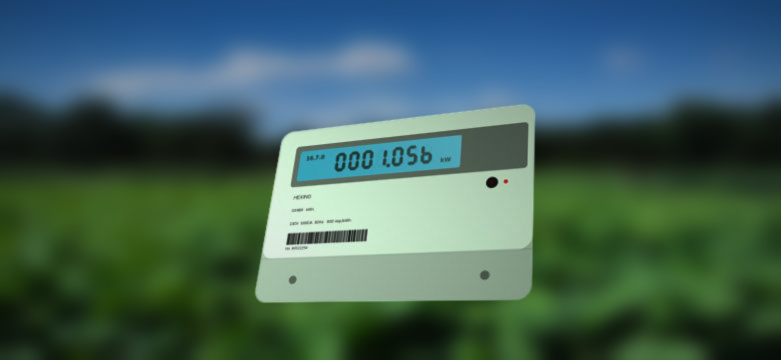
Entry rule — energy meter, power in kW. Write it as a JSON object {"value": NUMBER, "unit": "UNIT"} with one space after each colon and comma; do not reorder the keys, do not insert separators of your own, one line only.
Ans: {"value": 1.056, "unit": "kW"}
